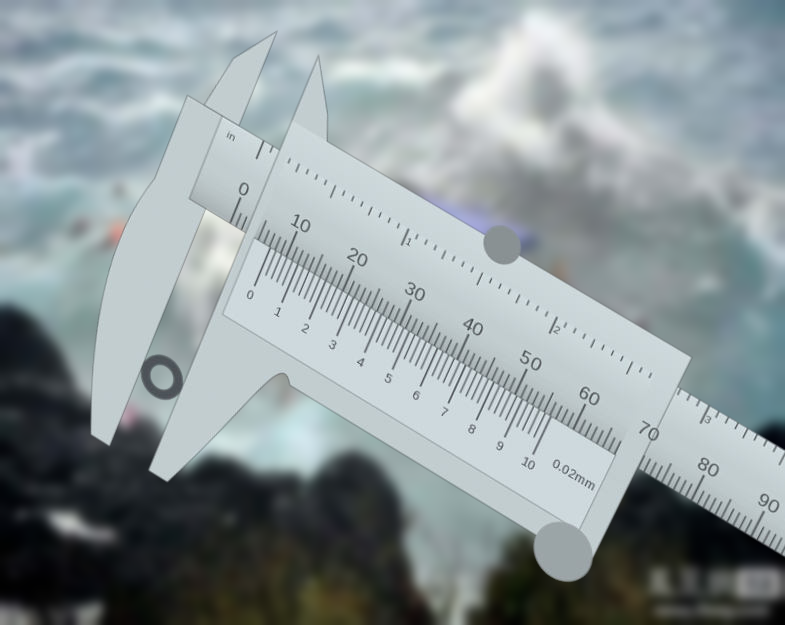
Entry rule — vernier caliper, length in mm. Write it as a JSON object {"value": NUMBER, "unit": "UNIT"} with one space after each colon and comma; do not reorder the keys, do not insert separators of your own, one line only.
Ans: {"value": 7.2, "unit": "mm"}
